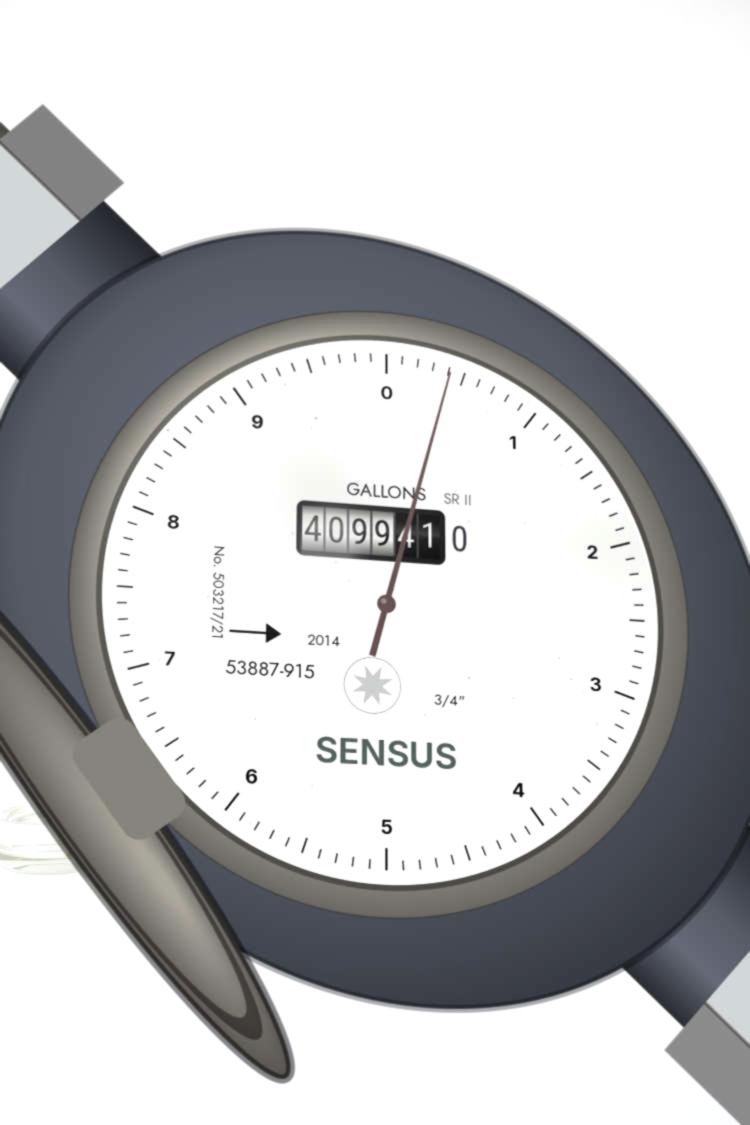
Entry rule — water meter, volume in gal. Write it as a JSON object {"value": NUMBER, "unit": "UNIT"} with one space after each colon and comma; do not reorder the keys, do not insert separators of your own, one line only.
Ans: {"value": 4099410.4, "unit": "gal"}
